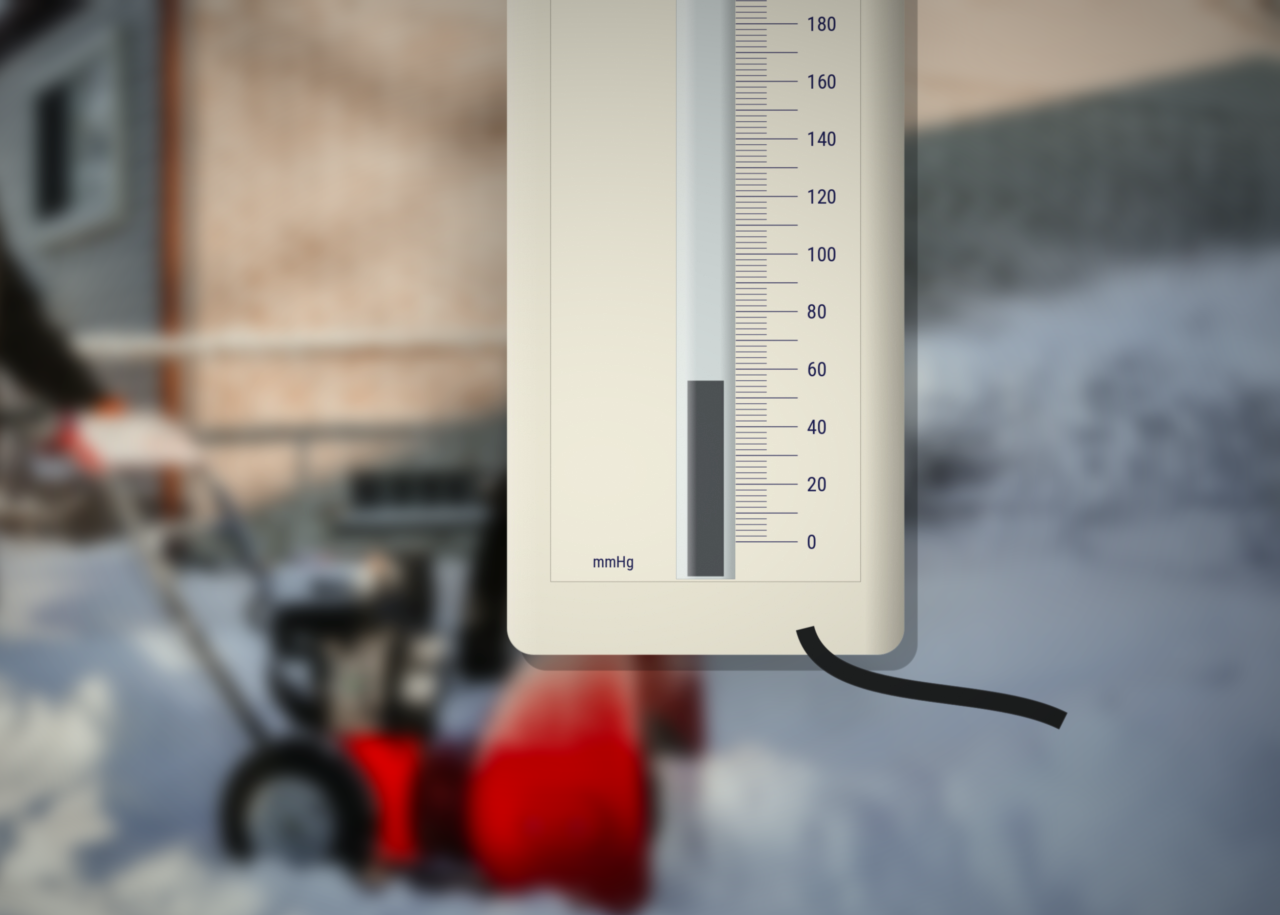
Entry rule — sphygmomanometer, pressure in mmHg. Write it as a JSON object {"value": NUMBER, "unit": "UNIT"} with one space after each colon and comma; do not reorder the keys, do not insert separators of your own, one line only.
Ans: {"value": 56, "unit": "mmHg"}
